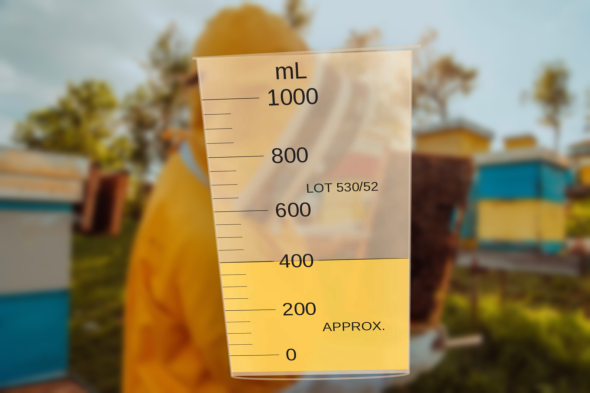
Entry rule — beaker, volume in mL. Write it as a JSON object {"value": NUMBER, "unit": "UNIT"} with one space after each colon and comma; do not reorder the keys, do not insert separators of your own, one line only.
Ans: {"value": 400, "unit": "mL"}
